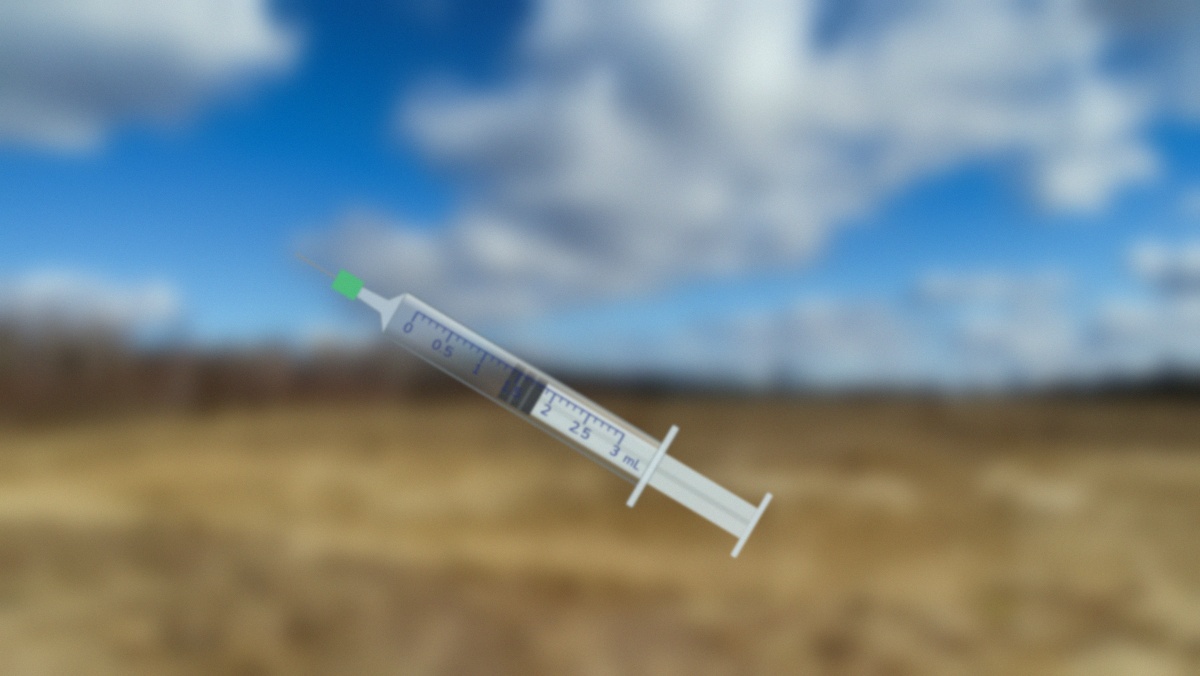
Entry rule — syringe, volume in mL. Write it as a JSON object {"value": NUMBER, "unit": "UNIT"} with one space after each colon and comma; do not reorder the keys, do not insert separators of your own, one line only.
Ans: {"value": 1.4, "unit": "mL"}
